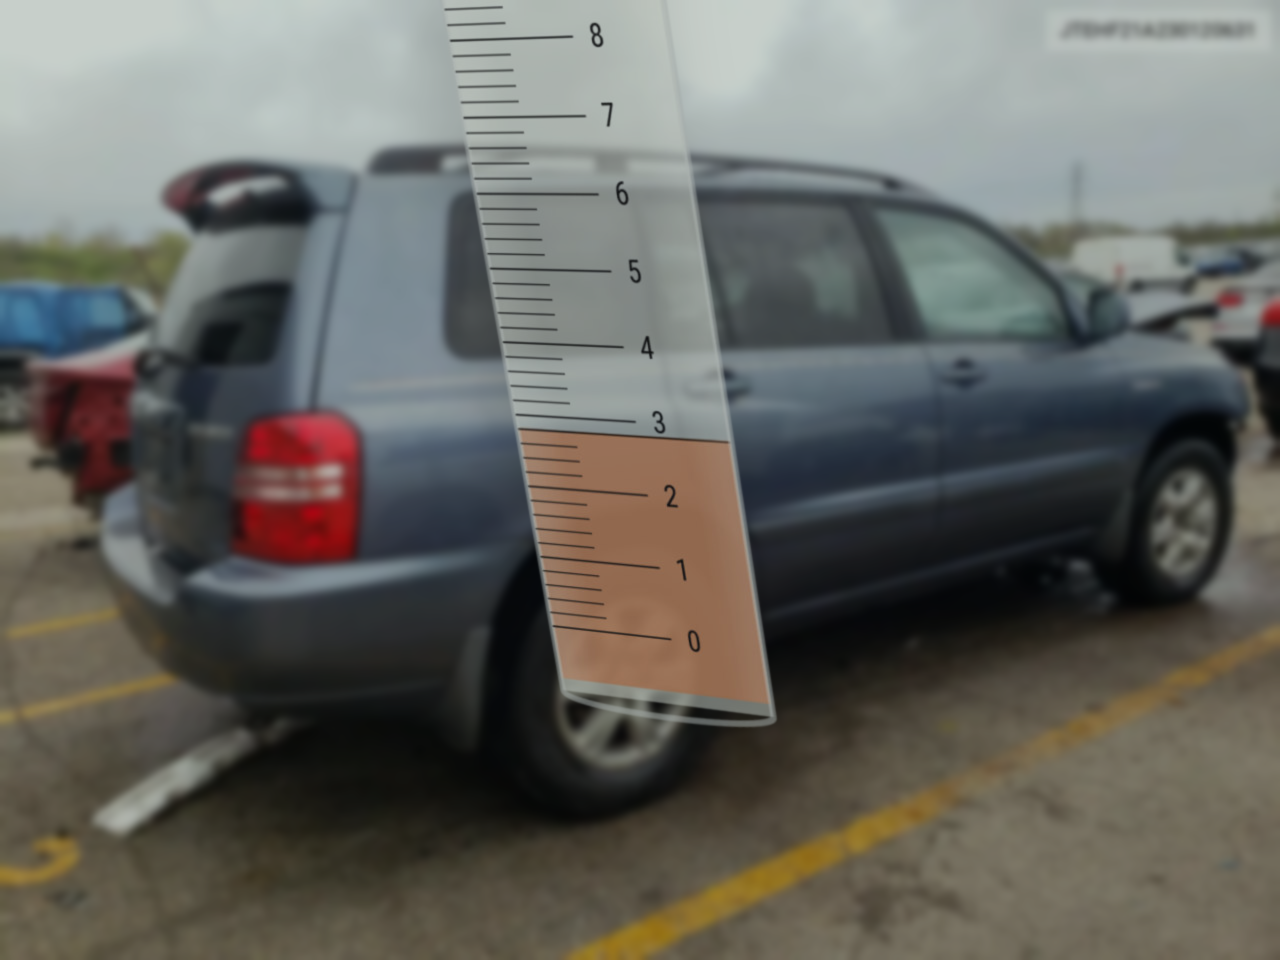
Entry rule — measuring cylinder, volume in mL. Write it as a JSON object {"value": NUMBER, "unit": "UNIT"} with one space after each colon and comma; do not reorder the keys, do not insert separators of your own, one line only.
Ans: {"value": 2.8, "unit": "mL"}
